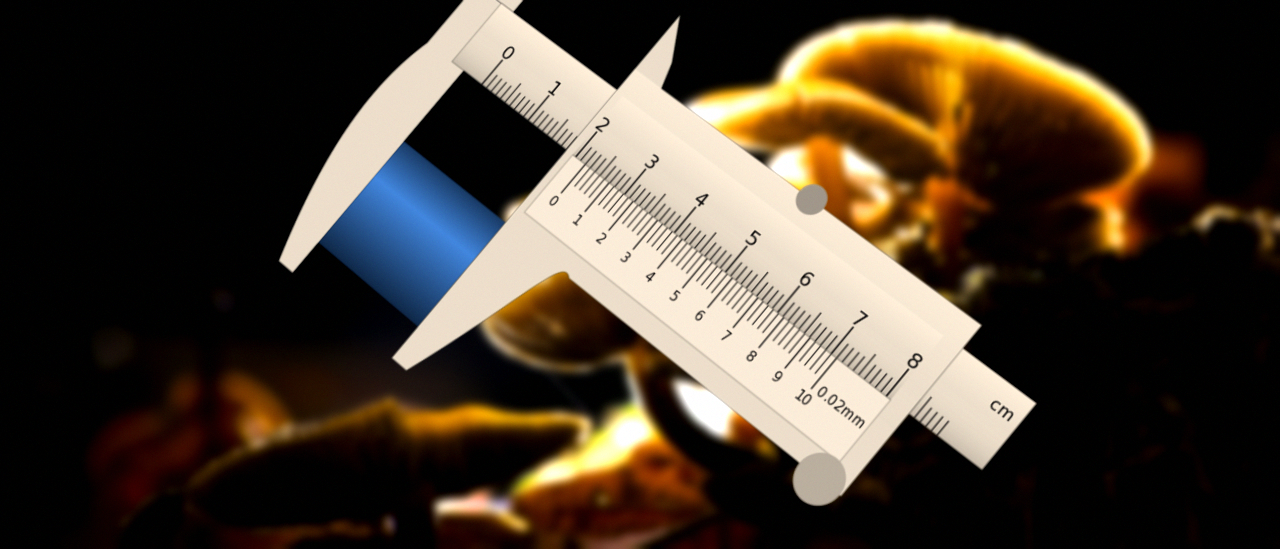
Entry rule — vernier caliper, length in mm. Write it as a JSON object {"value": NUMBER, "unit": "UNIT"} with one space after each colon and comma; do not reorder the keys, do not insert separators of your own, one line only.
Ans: {"value": 22.0, "unit": "mm"}
